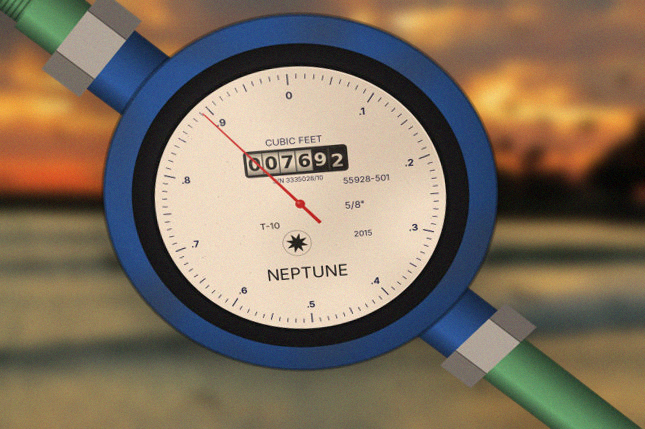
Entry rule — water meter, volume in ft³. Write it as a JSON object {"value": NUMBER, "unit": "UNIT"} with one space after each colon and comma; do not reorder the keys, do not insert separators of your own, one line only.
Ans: {"value": 7691.89, "unit": "ft³"}
